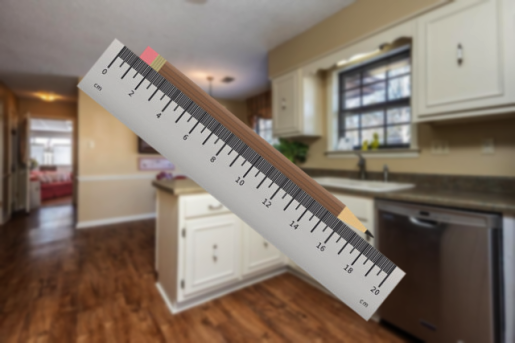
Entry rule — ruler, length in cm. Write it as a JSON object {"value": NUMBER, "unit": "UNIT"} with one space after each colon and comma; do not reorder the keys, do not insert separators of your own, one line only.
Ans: {"value": 17, "unit": "cm"}
